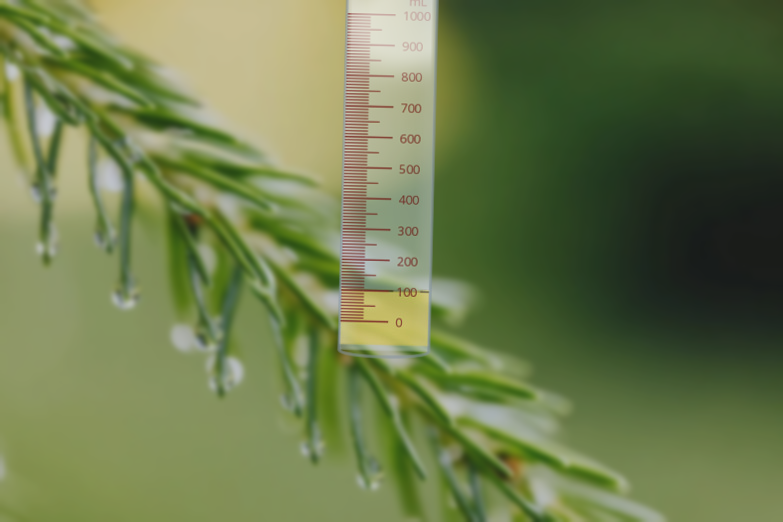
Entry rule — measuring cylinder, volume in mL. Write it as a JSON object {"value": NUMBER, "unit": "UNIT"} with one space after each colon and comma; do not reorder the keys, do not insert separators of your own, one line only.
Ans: {"value": 100, "unit": "mL"}
